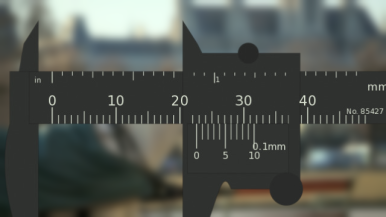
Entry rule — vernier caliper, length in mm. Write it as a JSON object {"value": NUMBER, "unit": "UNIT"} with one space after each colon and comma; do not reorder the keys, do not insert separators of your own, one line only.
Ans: {"value": 22.6, "unit": "mm"}
